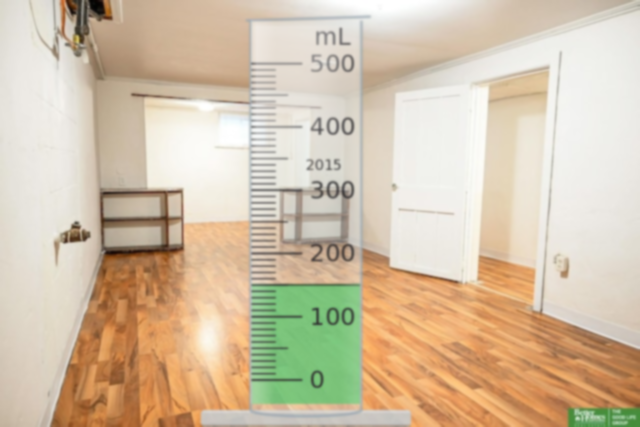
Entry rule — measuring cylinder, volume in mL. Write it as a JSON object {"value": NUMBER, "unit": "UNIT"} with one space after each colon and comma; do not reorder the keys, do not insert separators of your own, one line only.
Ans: {"value": 150, "unit": "mL"}
